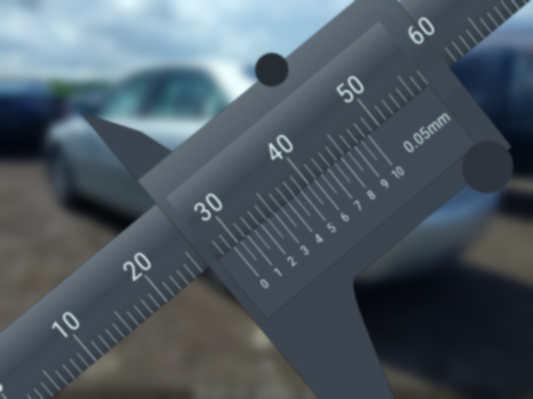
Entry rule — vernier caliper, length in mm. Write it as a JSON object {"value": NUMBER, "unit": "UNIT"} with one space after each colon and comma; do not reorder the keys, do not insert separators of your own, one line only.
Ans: {"value": 29.4, "unit": "mm"}
